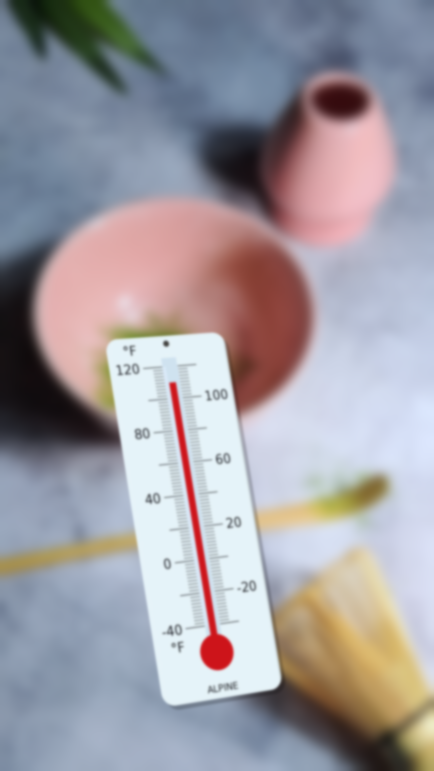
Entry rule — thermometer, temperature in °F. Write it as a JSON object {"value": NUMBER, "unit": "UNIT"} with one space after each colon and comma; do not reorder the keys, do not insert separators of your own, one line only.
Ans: {"value": 110, "unit": "°F"}
